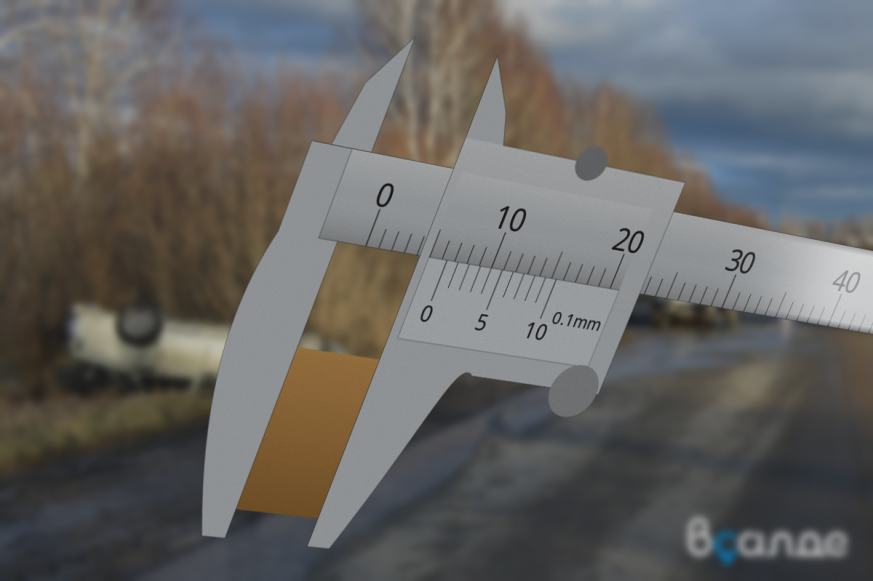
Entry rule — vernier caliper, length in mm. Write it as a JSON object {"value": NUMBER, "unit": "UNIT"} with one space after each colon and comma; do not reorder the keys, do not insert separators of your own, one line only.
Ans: {"value": 6.4, "unit": "mm"}
